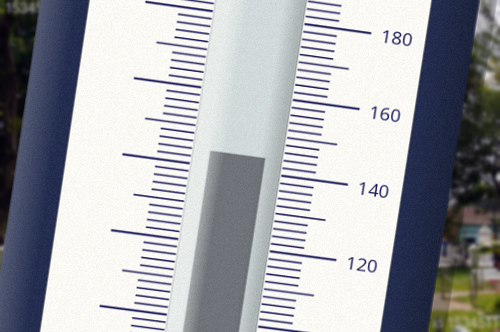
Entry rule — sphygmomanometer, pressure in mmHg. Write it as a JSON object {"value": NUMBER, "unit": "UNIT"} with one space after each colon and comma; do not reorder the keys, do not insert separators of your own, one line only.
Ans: {"value": 144, "unit": "mmHg"}
